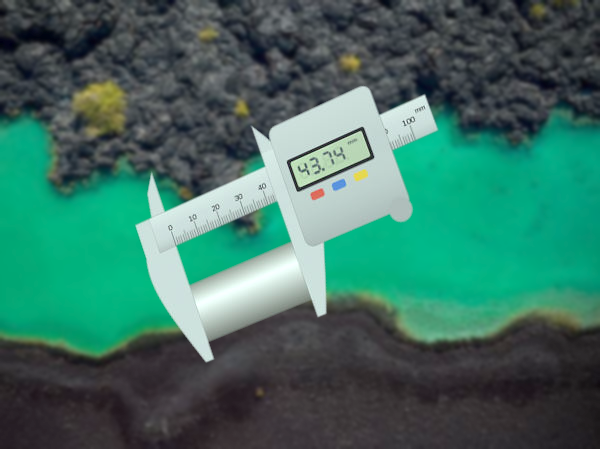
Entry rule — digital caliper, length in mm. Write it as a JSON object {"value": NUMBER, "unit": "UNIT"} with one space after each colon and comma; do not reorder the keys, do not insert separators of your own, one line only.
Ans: {"value": 43.74, "unit": "mm"}
